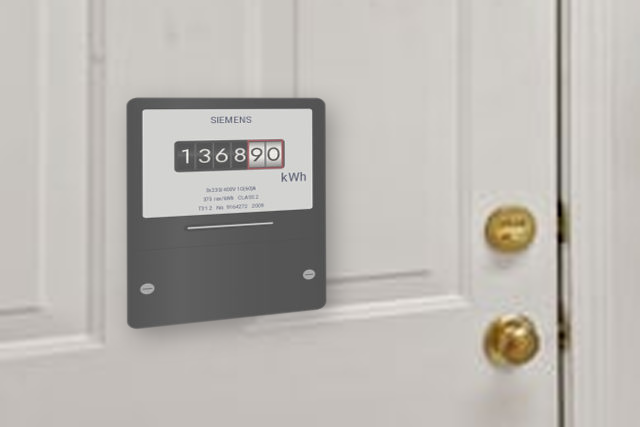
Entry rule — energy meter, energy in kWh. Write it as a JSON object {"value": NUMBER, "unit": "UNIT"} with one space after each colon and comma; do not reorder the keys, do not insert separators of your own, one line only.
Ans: {"value": 1368.90, "unit": "kWh"}
